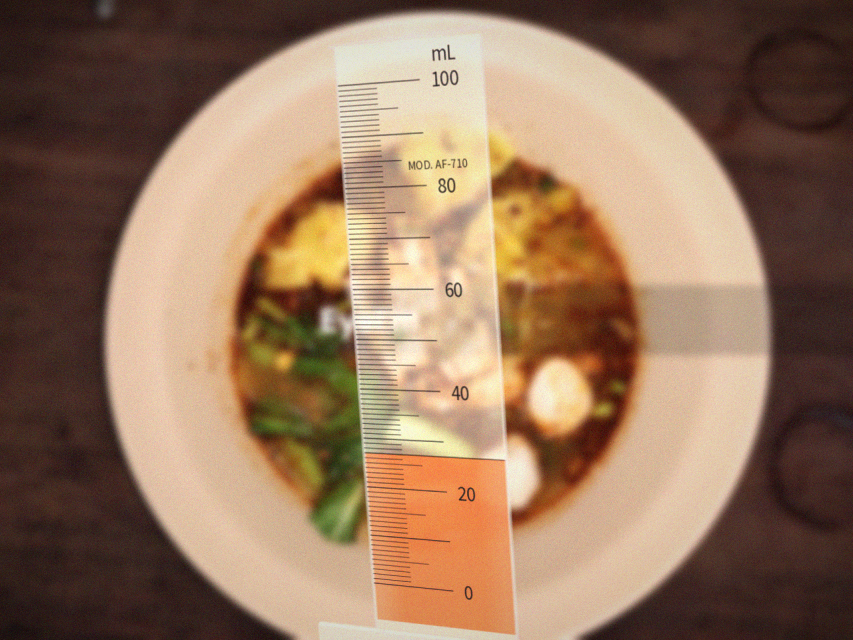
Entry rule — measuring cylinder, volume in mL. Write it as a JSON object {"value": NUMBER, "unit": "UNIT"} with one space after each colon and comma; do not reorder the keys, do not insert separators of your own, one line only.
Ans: {"value": 27, "unit": "mL"}
